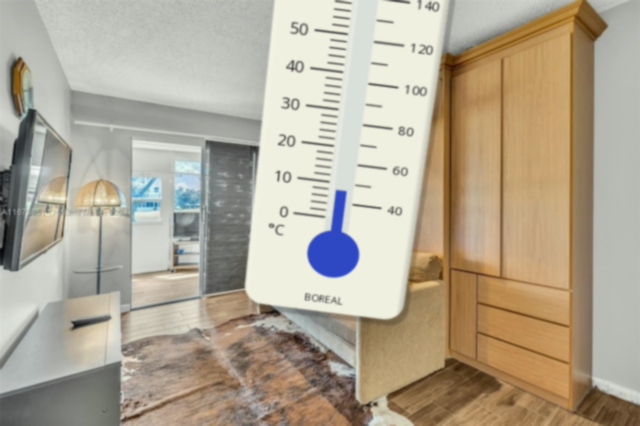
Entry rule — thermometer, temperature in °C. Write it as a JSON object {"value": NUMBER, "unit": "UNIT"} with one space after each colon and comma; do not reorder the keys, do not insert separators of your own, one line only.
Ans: {"value": 8, "unit": "°C"}
